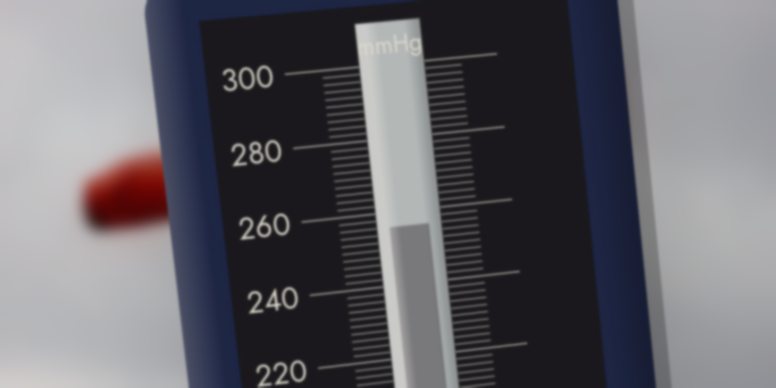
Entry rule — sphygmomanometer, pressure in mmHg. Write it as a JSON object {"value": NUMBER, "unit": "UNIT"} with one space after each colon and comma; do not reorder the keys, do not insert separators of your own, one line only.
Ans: {"value": 256, "unit": "mmHg"}
